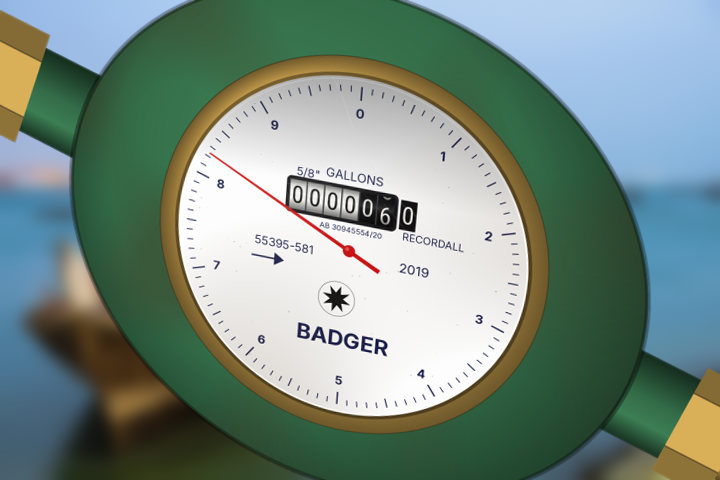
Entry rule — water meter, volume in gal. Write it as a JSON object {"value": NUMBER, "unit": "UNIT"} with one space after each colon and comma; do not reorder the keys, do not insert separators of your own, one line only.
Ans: {"value": 58.2, "unit": "gal"}
